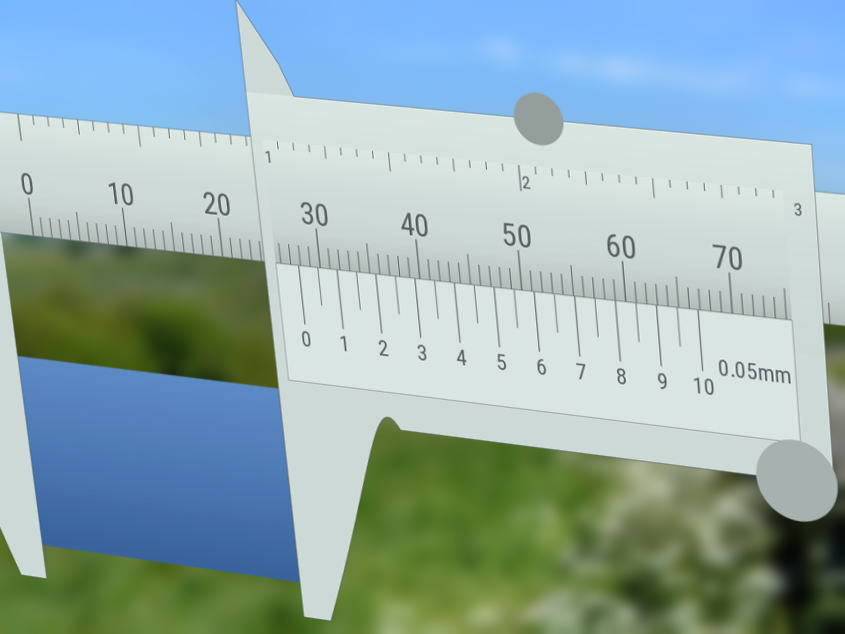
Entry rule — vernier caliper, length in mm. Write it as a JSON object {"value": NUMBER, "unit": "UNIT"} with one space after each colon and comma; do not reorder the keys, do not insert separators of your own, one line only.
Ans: {"value": 27.8, "unit": "mm"}
